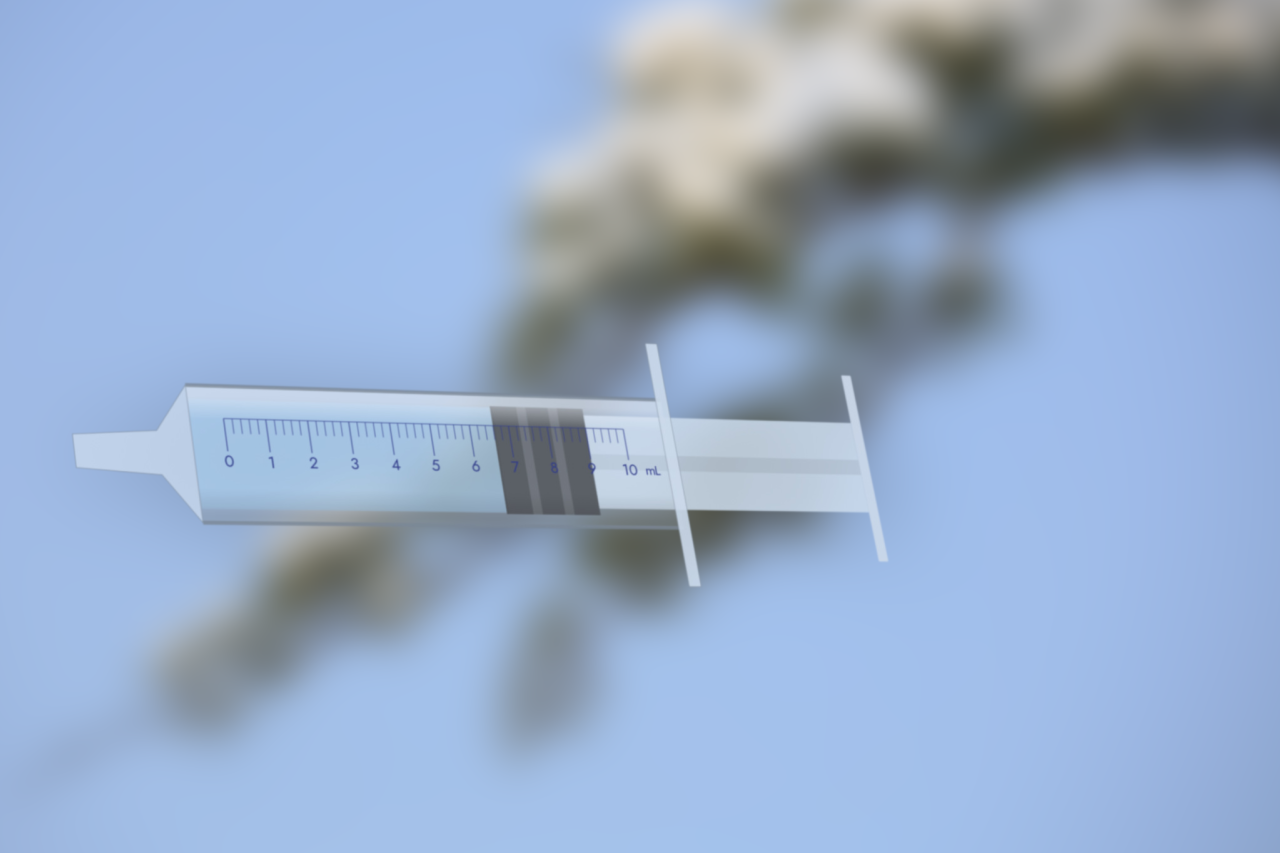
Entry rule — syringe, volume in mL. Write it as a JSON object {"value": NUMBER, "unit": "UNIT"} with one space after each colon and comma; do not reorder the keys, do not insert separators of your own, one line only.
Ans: {"value": 6.6, "unit": "mL"}
